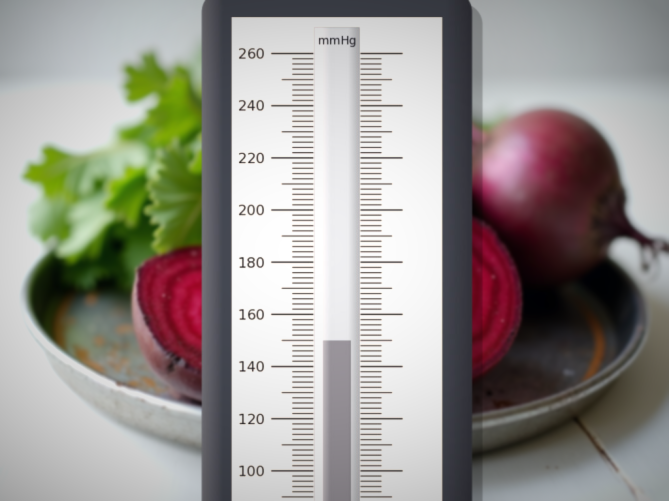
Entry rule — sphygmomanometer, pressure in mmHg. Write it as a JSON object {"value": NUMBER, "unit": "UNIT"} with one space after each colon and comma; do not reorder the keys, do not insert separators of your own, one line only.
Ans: {"value": 150, "unit": "mmHg"}
